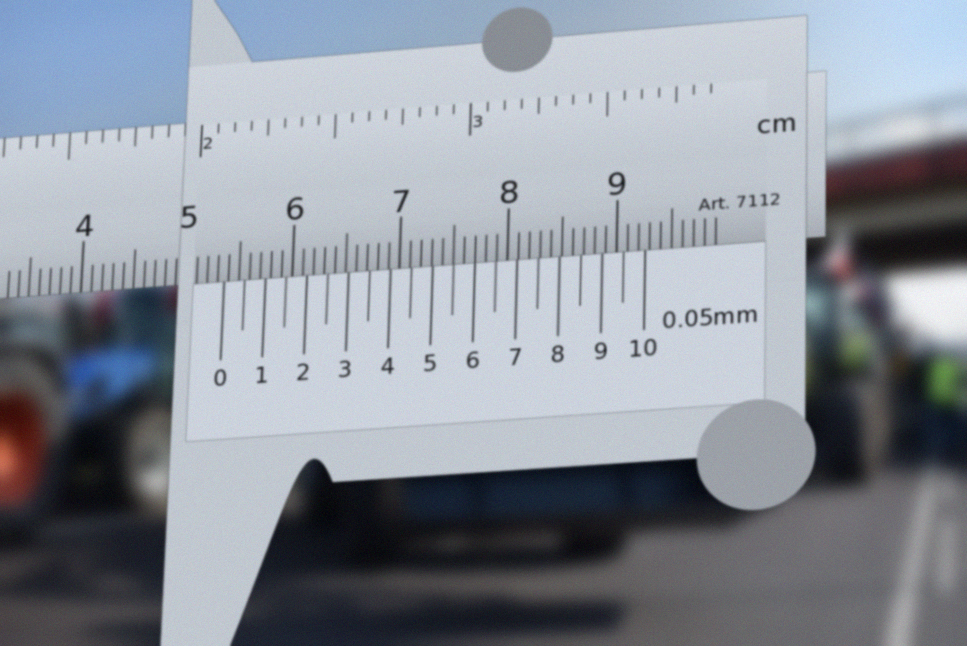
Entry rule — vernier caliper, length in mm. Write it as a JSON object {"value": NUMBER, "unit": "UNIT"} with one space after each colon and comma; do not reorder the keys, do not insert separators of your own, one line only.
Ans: {"value": 53.6, "unit": "mm"}
